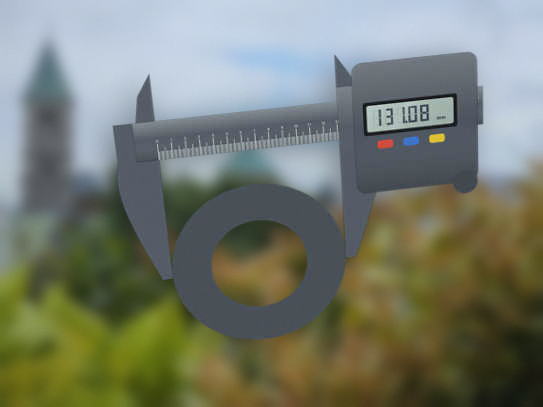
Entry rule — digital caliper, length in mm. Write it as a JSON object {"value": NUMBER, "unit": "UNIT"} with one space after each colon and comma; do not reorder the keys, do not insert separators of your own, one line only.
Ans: {"value": 131.08, "unit": "mm"}
